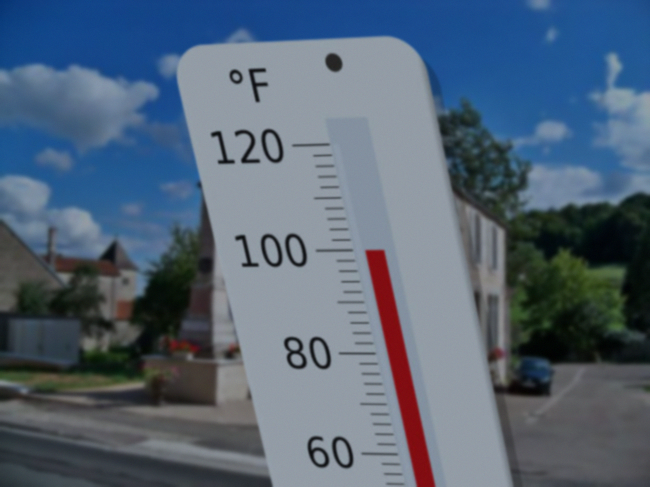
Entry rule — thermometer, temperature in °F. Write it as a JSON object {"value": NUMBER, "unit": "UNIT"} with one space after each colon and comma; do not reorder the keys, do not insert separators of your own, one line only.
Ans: {"value": 100, "unit": "°F"}
